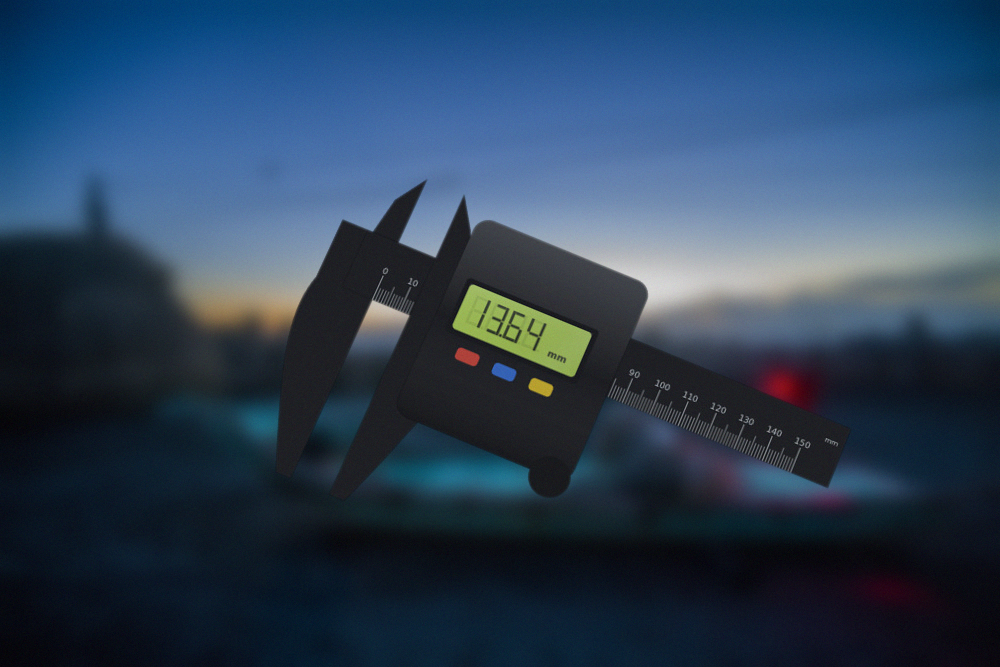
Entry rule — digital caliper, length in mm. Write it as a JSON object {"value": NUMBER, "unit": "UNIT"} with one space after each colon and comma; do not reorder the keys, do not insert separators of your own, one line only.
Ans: {"value": 13.64, "unit": "mm"}
